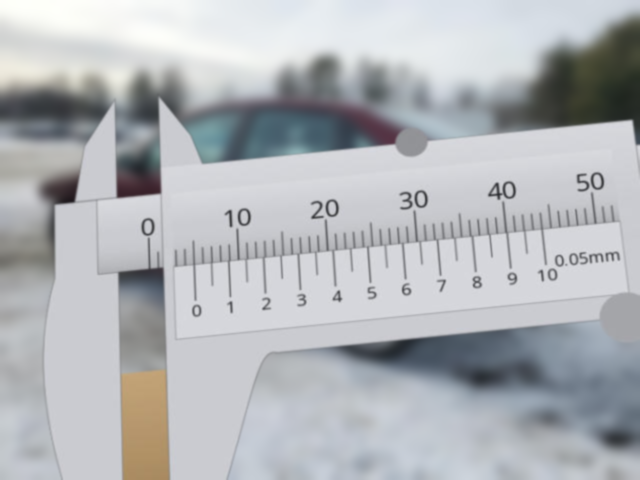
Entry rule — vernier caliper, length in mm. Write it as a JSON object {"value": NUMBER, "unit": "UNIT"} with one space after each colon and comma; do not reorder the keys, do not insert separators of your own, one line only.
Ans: {"value": 5.0, "unit": "mm"}
